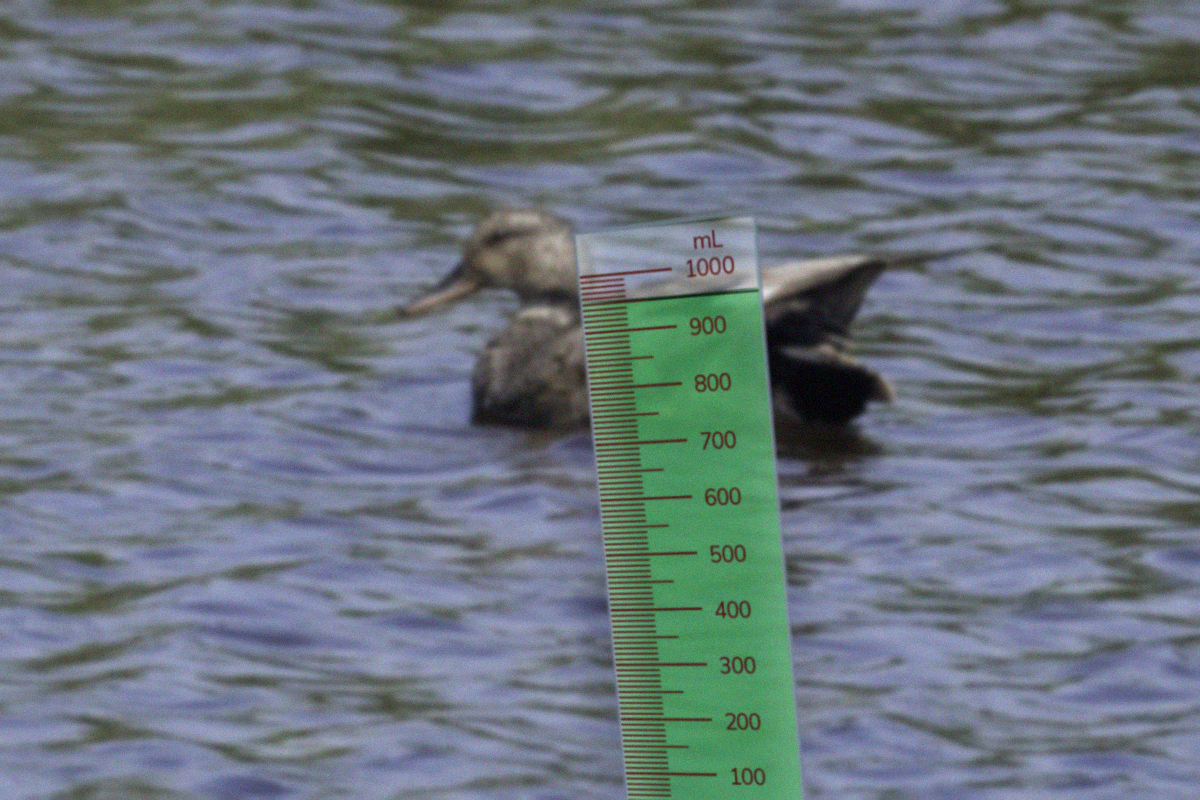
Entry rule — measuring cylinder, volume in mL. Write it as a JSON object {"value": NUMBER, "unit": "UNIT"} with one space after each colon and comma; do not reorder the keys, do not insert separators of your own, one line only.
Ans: {"value": 950, "unit": "mL"}
